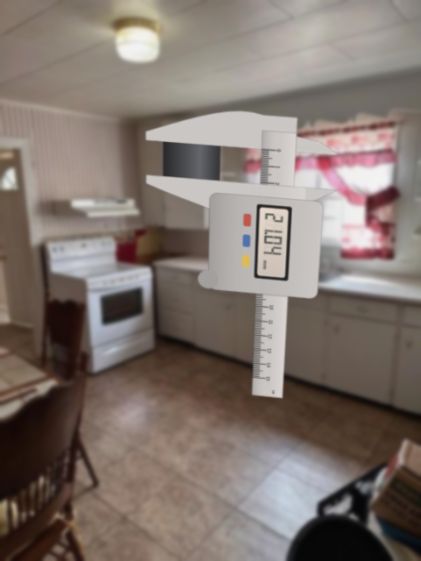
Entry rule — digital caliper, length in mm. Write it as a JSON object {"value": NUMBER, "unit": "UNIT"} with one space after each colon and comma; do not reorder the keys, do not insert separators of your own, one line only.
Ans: {"value": 21.04, "unit": "mm"}
